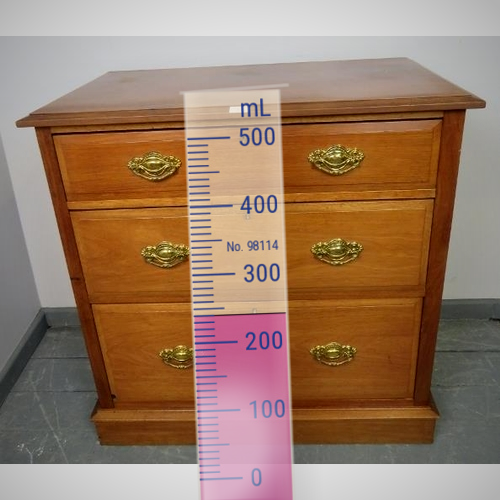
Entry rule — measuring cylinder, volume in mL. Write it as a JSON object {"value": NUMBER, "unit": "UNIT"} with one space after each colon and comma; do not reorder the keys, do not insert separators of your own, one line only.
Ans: {"value": 240, "unit": "mL"}
